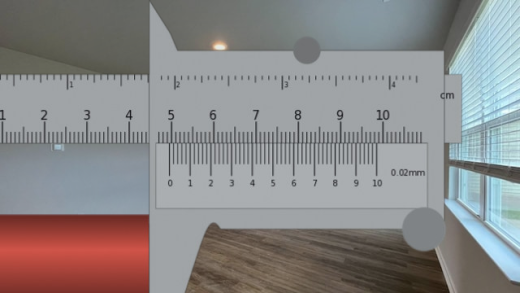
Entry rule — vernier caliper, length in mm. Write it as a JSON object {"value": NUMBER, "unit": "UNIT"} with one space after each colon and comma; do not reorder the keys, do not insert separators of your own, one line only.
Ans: {"value": 49.5, "unit": "mm"}
